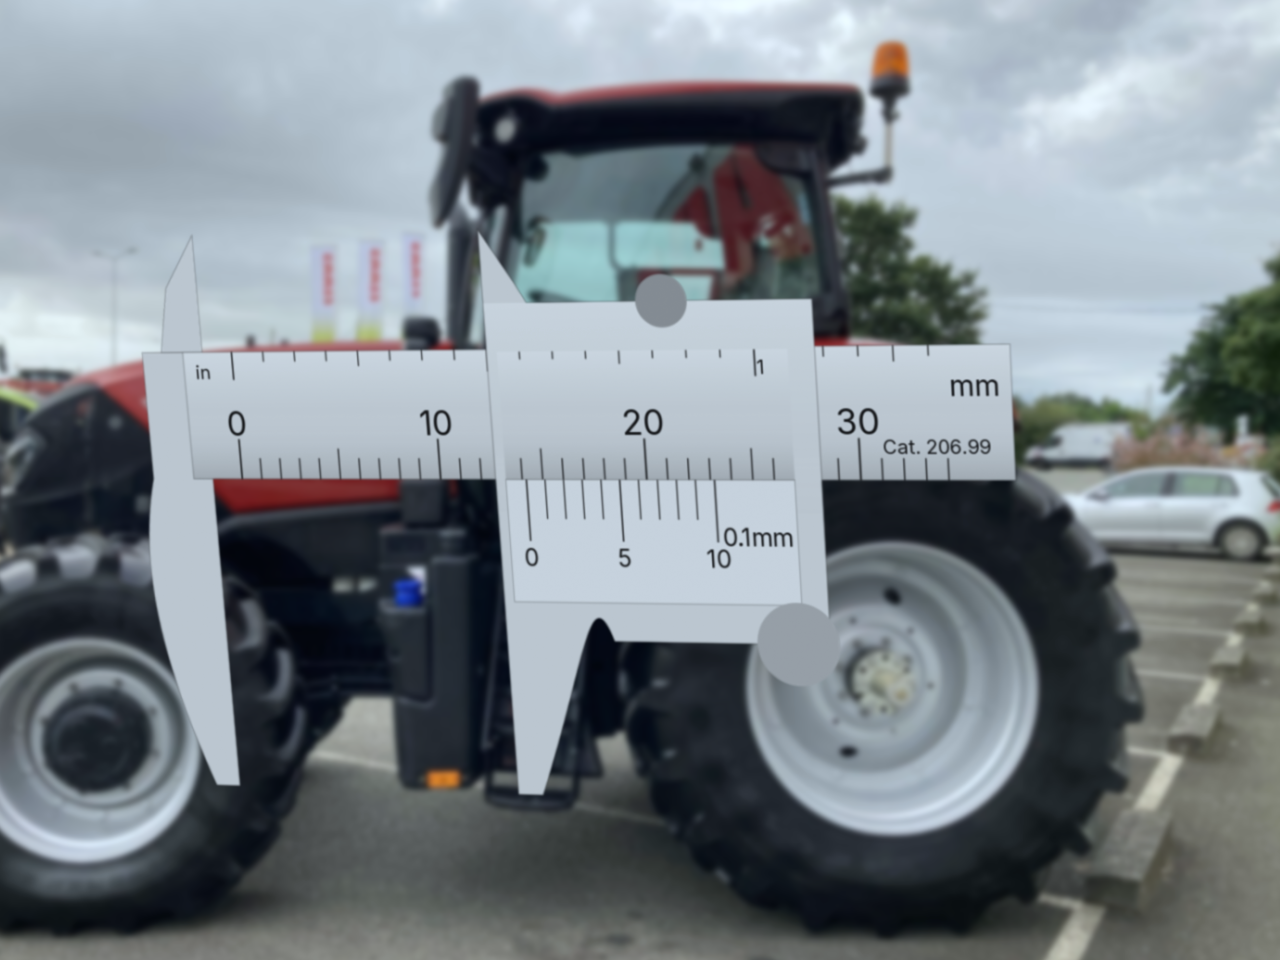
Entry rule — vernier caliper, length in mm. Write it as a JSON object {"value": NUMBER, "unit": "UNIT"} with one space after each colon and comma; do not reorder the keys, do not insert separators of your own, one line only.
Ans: {"value": 14.2, "unit": "mm"}
